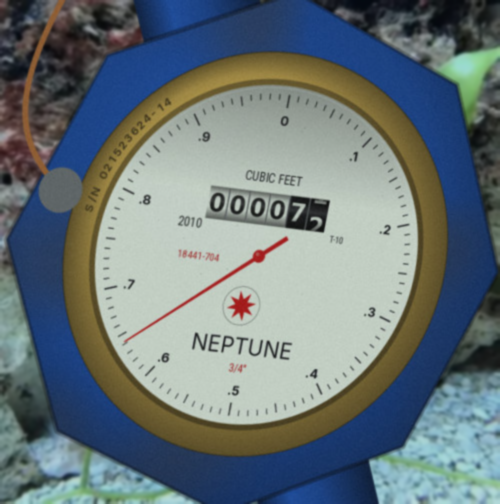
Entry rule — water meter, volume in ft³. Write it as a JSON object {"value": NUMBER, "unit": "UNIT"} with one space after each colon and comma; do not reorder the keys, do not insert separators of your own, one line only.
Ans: {"value": 71.64, "unit": "ft³"}
